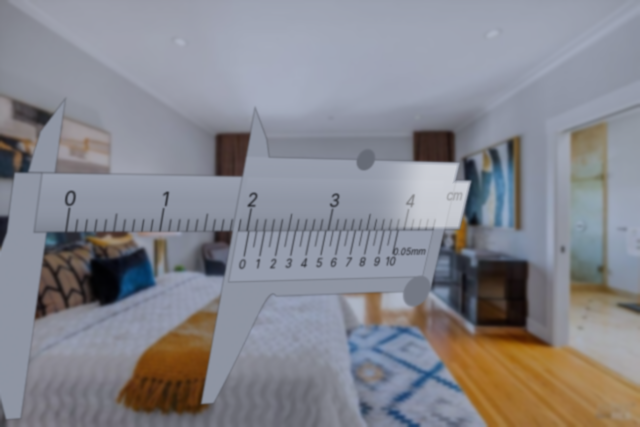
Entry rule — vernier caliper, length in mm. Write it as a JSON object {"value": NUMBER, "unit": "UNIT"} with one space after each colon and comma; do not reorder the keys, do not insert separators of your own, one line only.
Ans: {"value": 20.2, "unit": "mm"}
